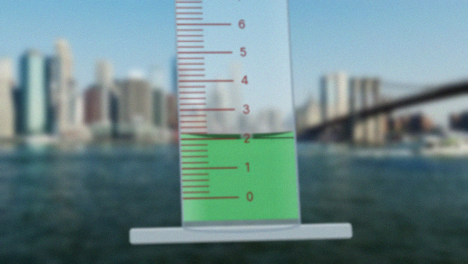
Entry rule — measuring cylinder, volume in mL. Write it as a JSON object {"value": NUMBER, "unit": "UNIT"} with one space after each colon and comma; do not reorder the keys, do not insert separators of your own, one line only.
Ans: {"value": 2, "unit": "mL"}
